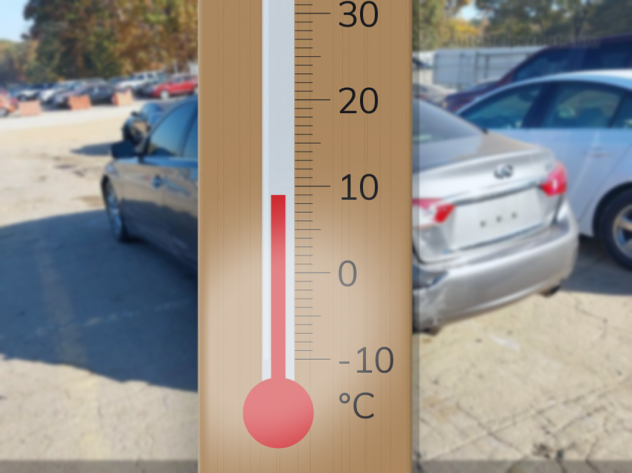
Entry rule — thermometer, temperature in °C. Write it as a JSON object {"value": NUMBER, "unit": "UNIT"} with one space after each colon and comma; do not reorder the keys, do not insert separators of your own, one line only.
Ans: {"value": 9, "unit": "°C"}
